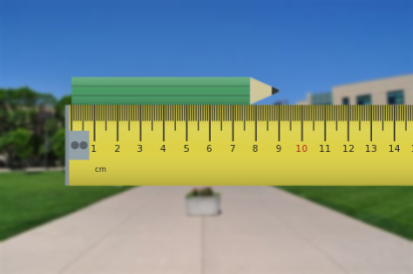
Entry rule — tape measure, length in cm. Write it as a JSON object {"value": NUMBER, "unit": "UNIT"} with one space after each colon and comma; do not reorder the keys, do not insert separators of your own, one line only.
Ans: {"value": 9, "unit": "cm"}
